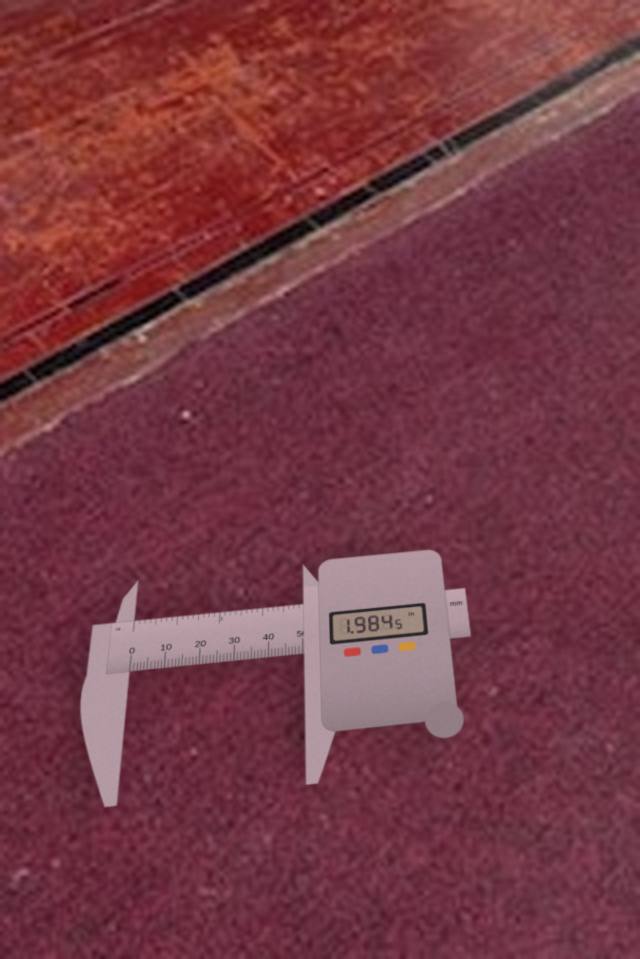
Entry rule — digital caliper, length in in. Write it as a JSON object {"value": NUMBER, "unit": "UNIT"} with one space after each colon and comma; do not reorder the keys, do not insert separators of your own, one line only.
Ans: {"value": 1.9845, "unit": "in"}
